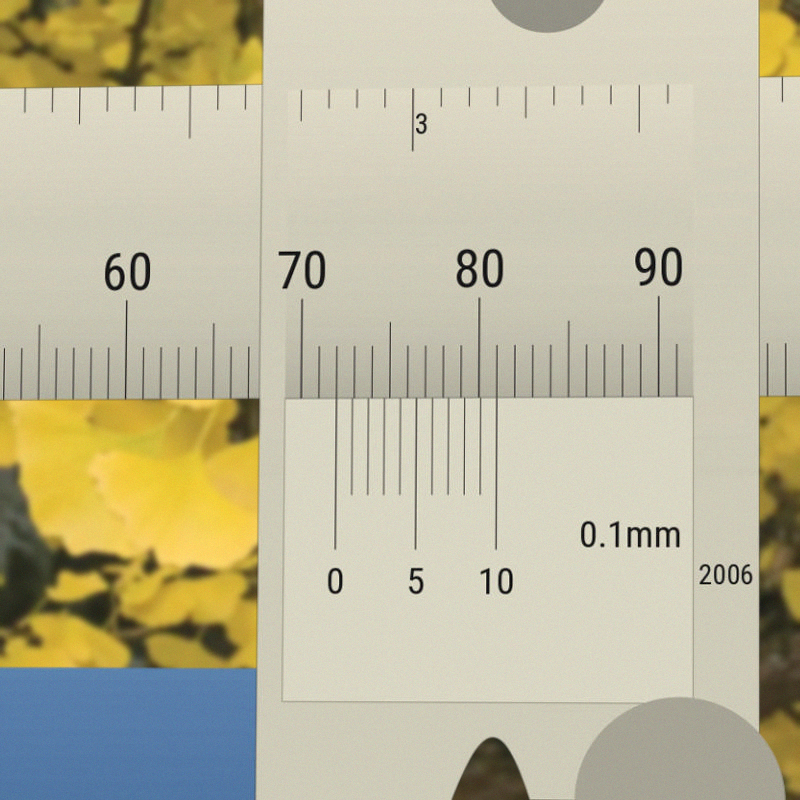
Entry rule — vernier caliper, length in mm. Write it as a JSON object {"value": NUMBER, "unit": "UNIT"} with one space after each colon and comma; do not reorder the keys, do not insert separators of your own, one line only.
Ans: {"value": 72.0, "unit": "mm"}
